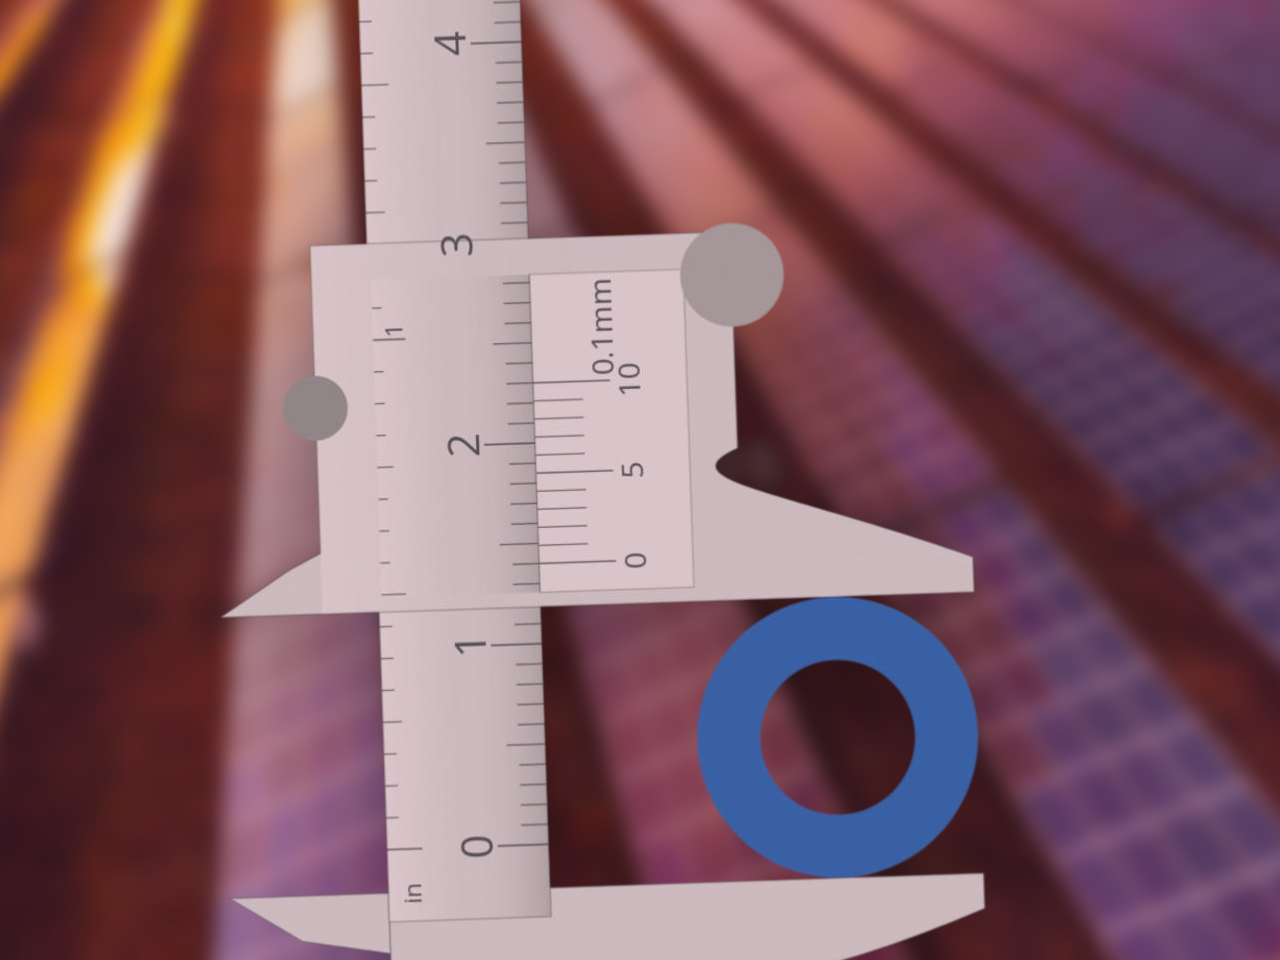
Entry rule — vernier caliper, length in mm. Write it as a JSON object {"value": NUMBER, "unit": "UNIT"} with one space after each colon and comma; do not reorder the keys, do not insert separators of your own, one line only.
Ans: {"value": 14.0, "unit": "mm"}
